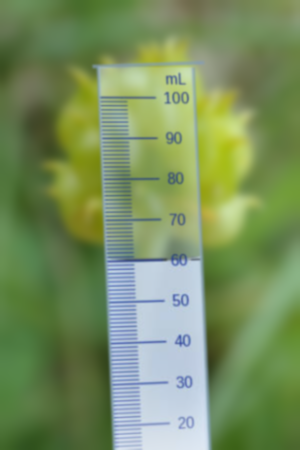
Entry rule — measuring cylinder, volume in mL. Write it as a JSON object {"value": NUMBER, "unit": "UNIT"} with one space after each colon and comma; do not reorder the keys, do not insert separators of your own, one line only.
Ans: {"value": 60, "unit": "mL"}
